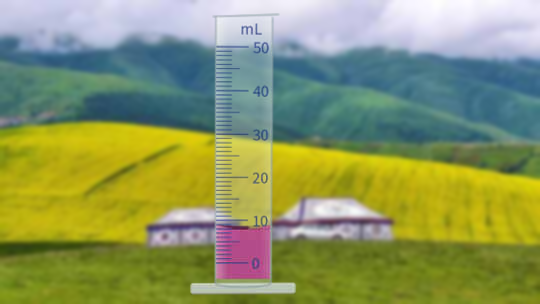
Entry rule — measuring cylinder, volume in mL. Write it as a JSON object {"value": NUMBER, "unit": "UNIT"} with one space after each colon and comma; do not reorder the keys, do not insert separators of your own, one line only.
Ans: {"value": 8, "unit": "mL"}
